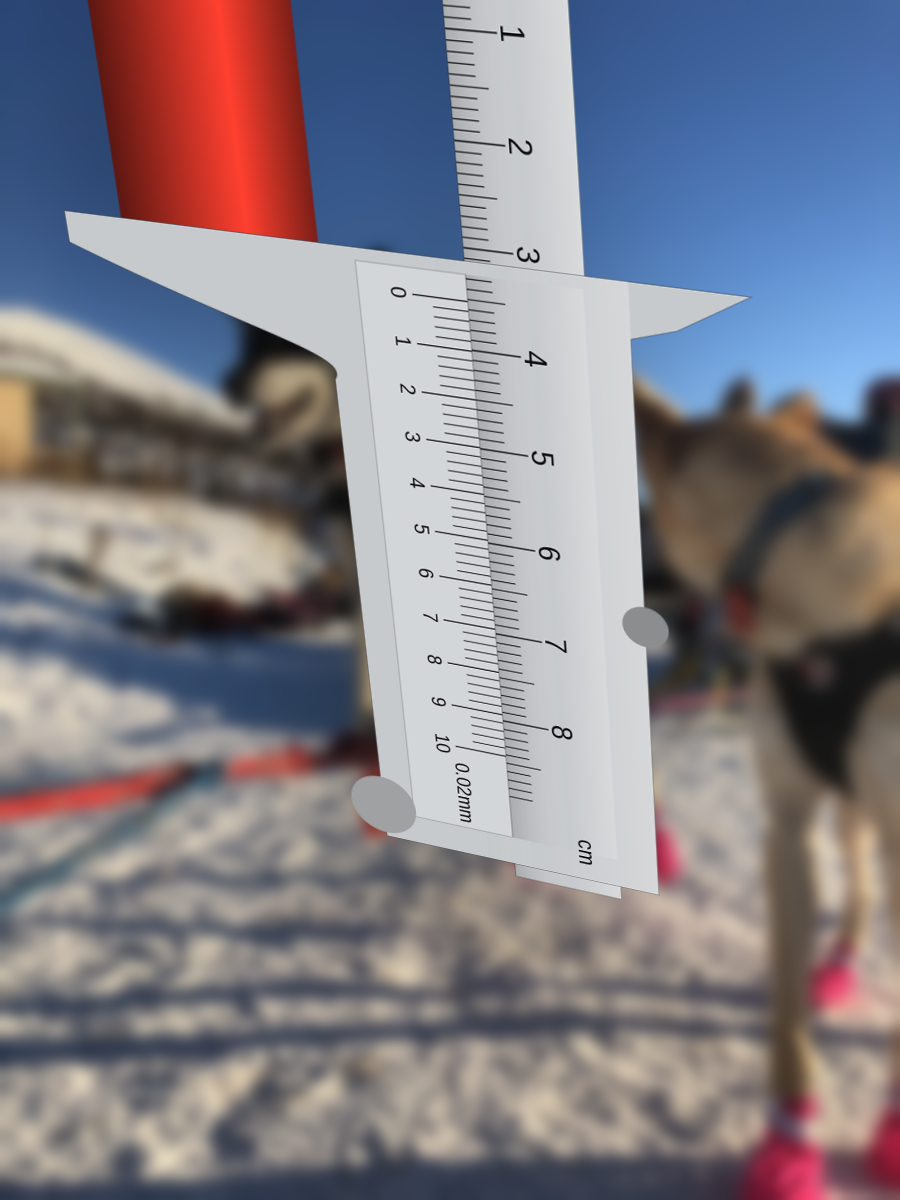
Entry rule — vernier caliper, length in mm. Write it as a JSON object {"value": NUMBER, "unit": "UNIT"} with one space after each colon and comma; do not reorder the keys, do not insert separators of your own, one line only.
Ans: {"value": 35.2, "unit": "mm"}
